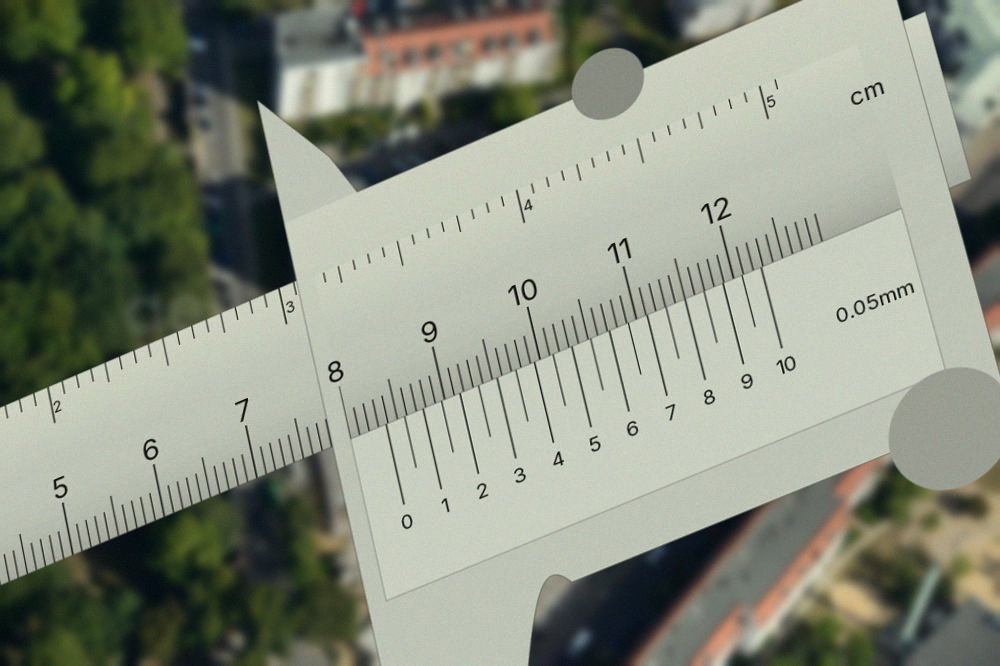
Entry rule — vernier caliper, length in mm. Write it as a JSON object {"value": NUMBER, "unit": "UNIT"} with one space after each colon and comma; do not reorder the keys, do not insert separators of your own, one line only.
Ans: {"value": 83.8, "unit": "mm"}
